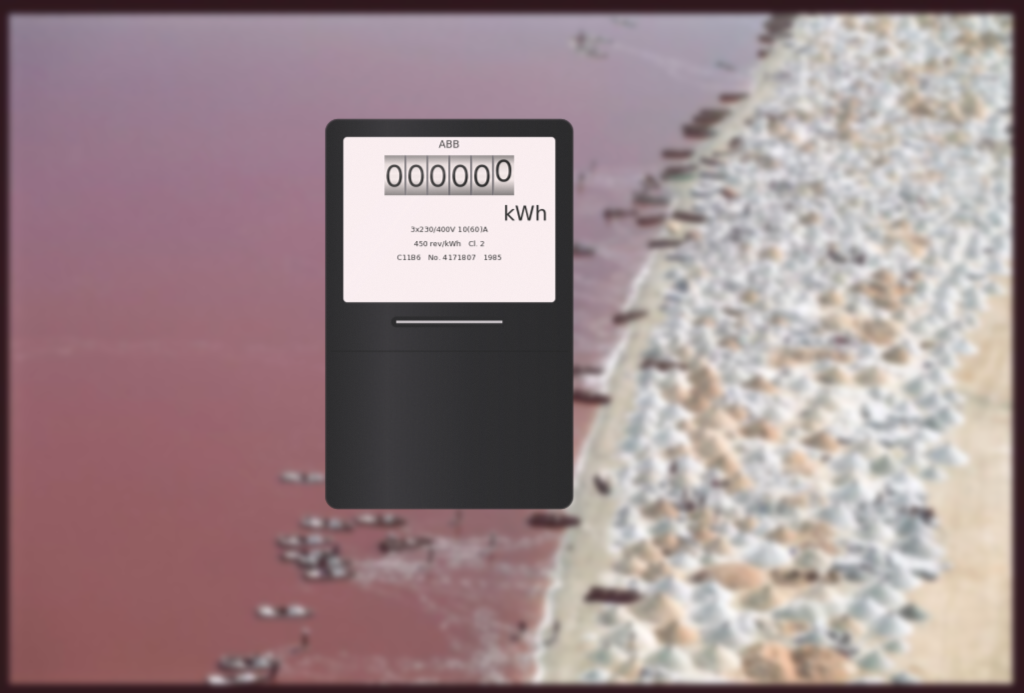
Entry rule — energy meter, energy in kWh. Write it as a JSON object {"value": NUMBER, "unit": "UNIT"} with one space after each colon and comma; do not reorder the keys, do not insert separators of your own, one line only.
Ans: {"value": 0, "unit": "kWh"}
